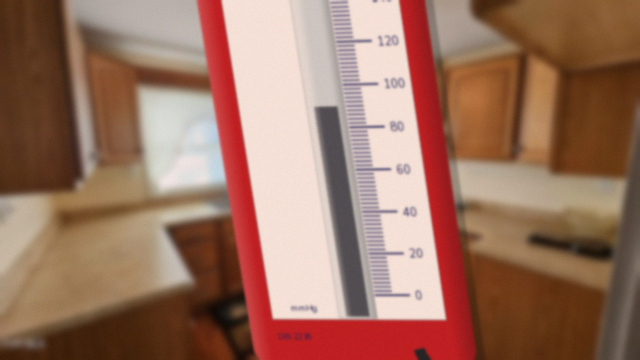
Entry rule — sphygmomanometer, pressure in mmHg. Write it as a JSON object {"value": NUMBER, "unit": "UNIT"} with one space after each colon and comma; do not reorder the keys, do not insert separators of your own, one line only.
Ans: {"value": 90, "unit": "mmHg"}
